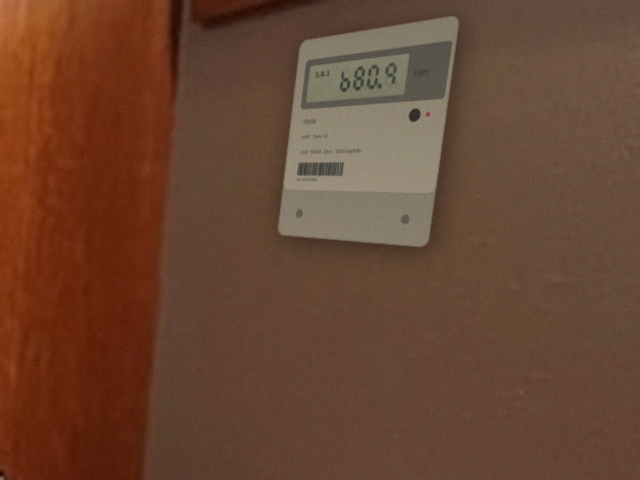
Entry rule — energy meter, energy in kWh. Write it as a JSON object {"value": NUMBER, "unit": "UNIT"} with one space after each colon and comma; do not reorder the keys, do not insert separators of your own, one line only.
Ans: {"value": 680.9, "unit": "kWh"}
